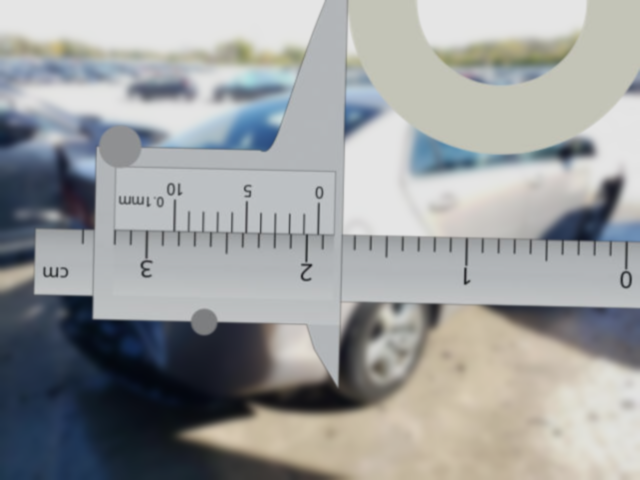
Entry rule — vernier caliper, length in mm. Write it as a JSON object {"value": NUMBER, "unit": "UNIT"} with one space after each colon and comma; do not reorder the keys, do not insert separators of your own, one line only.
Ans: {"value": 19.3, "unit": "mm"}
